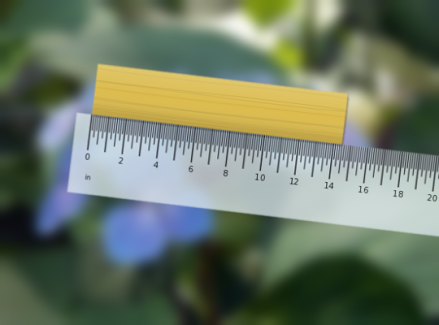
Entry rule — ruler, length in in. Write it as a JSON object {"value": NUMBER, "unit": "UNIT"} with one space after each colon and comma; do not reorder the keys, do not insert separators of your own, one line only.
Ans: {"value": 14.5, "unit": "in"}
